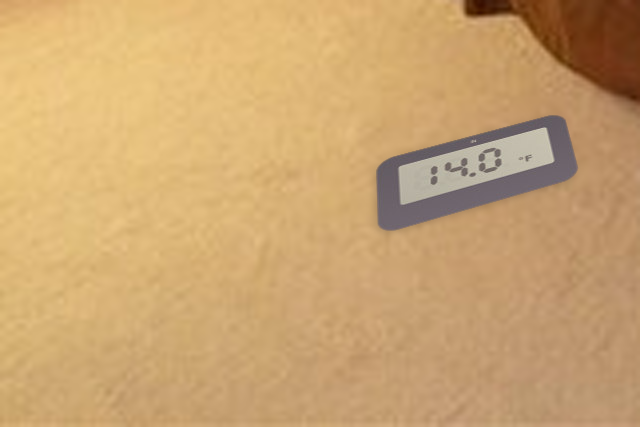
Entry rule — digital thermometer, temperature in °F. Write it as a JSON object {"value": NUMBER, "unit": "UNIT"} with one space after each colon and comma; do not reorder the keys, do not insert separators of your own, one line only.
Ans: {"value": 14.0, "unit": "°F"}
